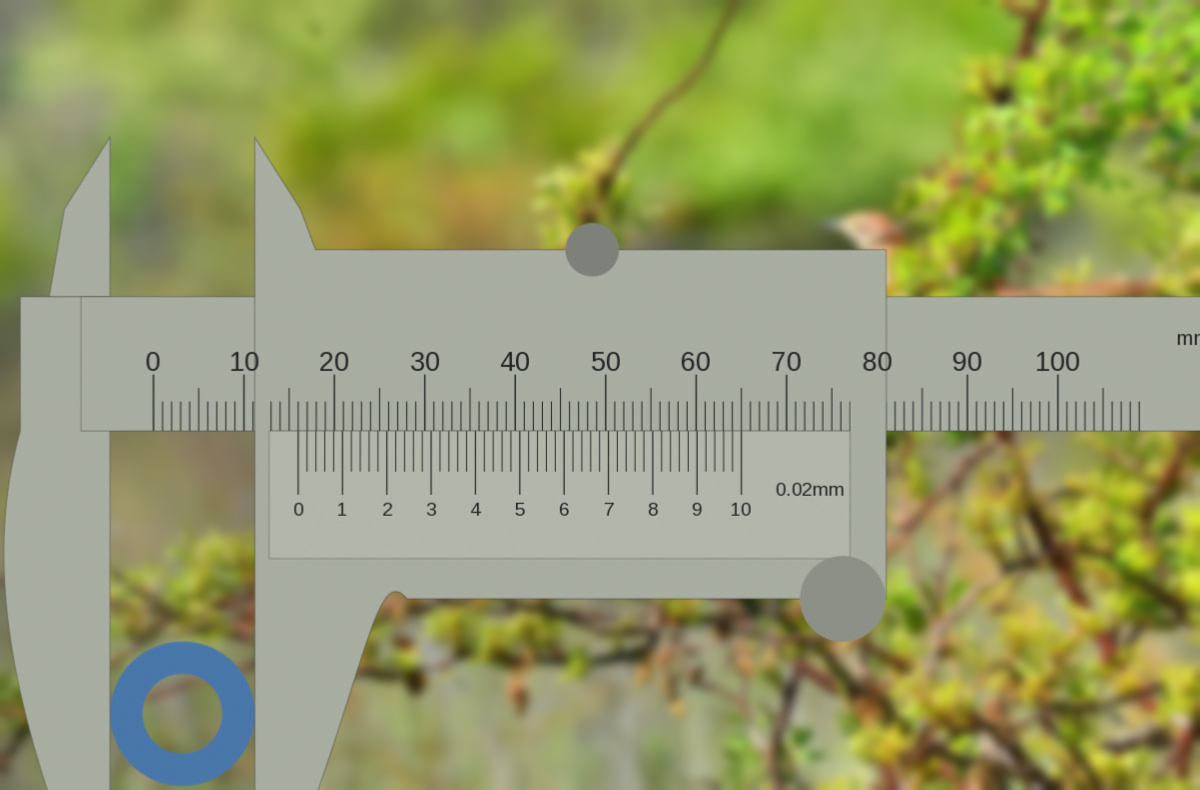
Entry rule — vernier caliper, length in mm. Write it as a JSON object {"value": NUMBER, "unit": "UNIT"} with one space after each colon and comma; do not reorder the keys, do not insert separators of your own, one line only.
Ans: {"value": 16.0, "unit": "mm"}
